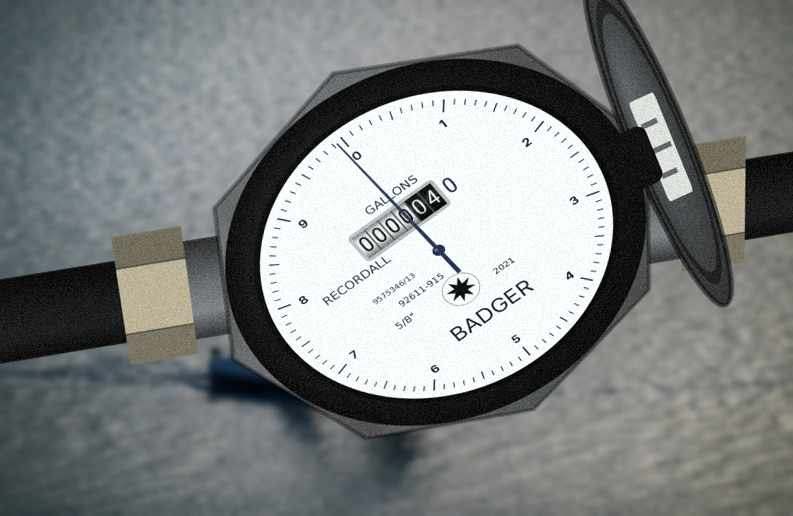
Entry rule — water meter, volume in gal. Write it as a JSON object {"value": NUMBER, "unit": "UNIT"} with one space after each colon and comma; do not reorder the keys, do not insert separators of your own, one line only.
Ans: {"value": 39.9, "unit": "gal"}
